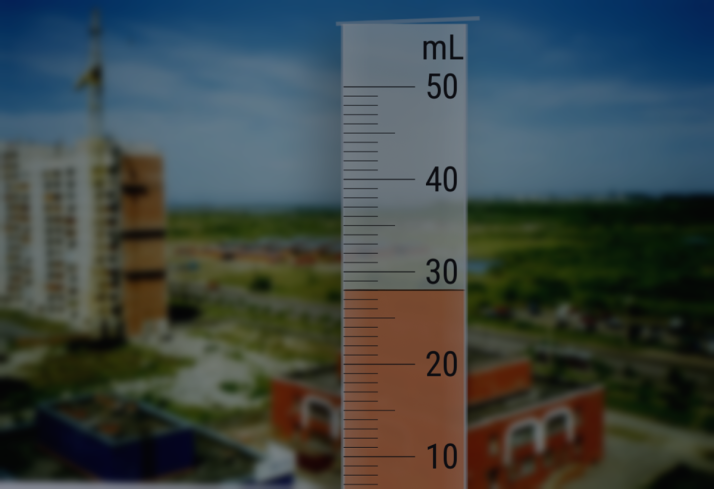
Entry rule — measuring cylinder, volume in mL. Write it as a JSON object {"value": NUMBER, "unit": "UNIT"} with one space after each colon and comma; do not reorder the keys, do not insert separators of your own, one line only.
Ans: {"value": 28, "unit": "mL"}
